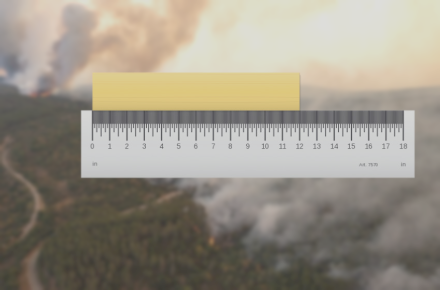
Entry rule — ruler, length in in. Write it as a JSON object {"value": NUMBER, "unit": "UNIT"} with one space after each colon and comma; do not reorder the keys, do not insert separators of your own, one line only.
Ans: {"value": 12, "unit": "in"}
